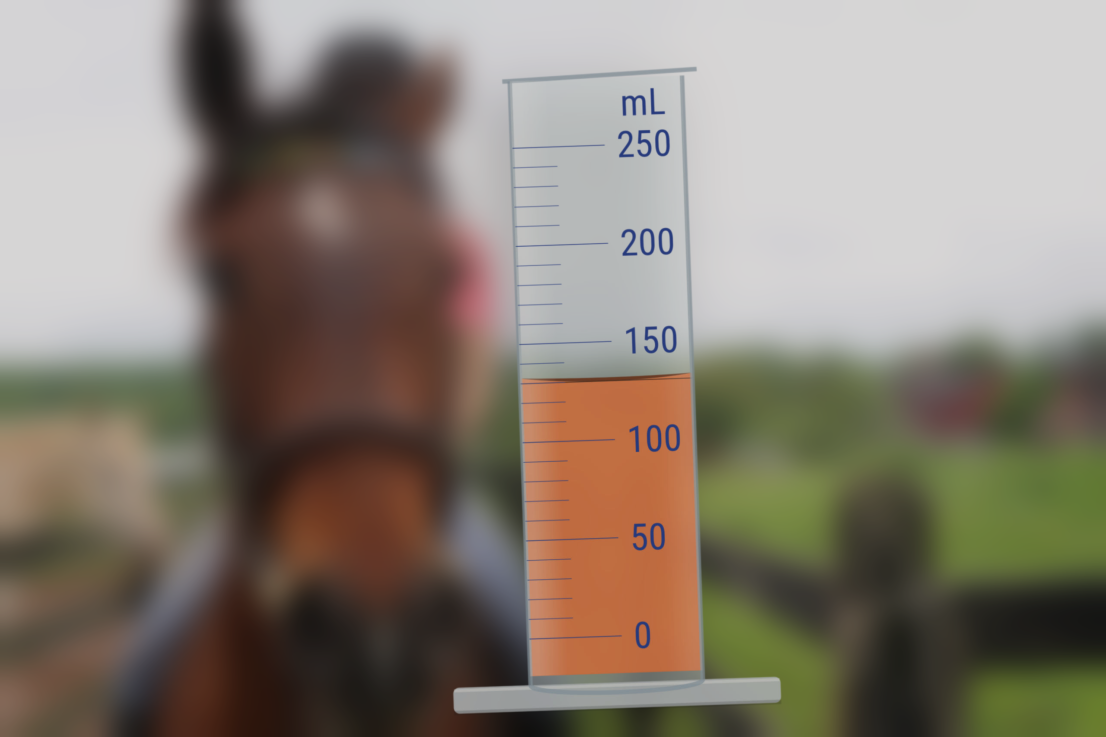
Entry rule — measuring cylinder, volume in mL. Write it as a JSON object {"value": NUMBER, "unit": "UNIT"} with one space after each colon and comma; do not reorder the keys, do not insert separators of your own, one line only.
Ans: {"value": 130, "unit": "mL"}
